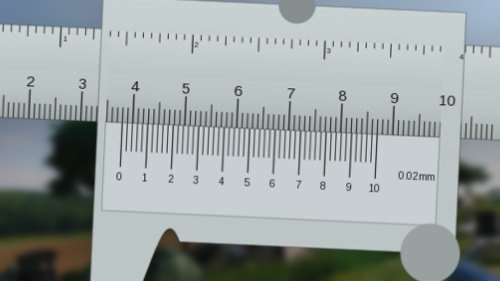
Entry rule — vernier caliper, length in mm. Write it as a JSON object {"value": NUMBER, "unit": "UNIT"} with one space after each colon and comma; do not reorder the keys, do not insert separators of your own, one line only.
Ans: {"value": 38.0, "unit": "mm"}
